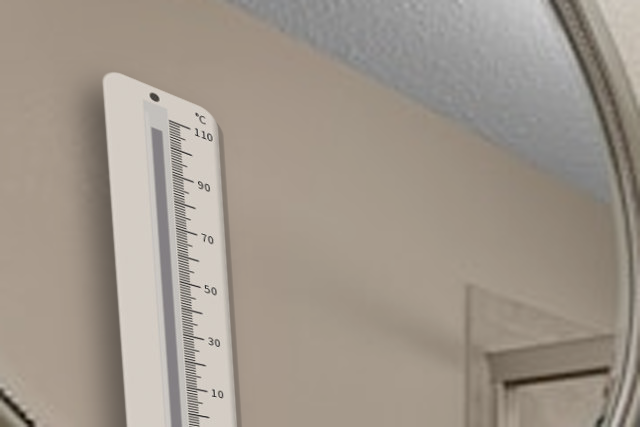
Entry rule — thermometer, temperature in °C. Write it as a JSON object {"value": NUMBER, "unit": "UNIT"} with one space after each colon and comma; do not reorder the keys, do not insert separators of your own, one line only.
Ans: {"value": 105, "unit": "°C"}
